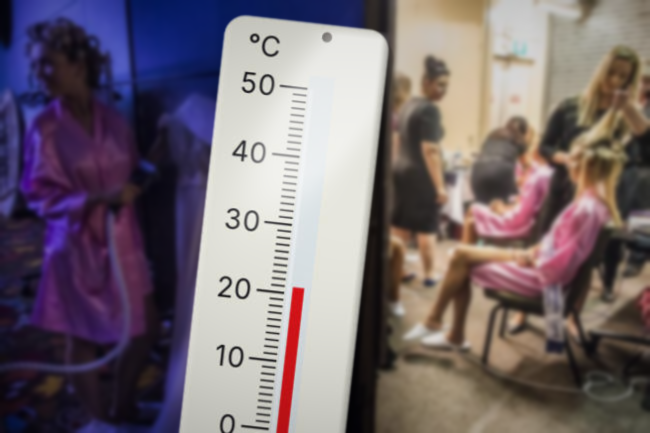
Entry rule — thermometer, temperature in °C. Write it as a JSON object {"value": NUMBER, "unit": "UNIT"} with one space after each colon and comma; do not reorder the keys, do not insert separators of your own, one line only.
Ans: {"value": 21, "unit": "°C"}
